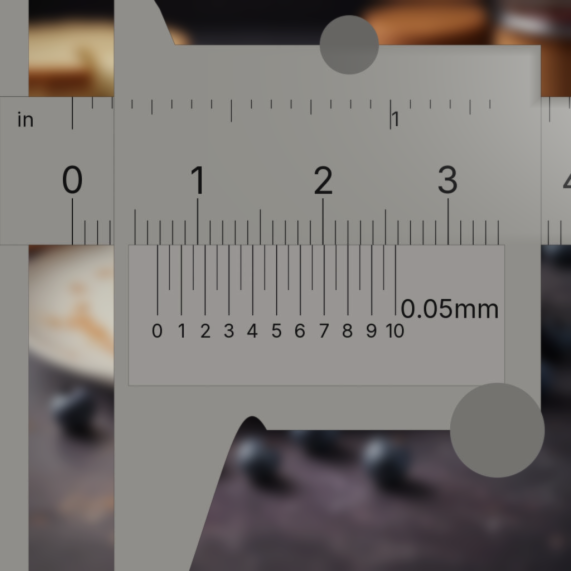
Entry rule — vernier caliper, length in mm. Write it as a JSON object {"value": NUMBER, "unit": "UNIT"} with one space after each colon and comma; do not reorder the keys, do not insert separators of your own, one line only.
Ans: {"value": 6.8, "unit": "mm"}
